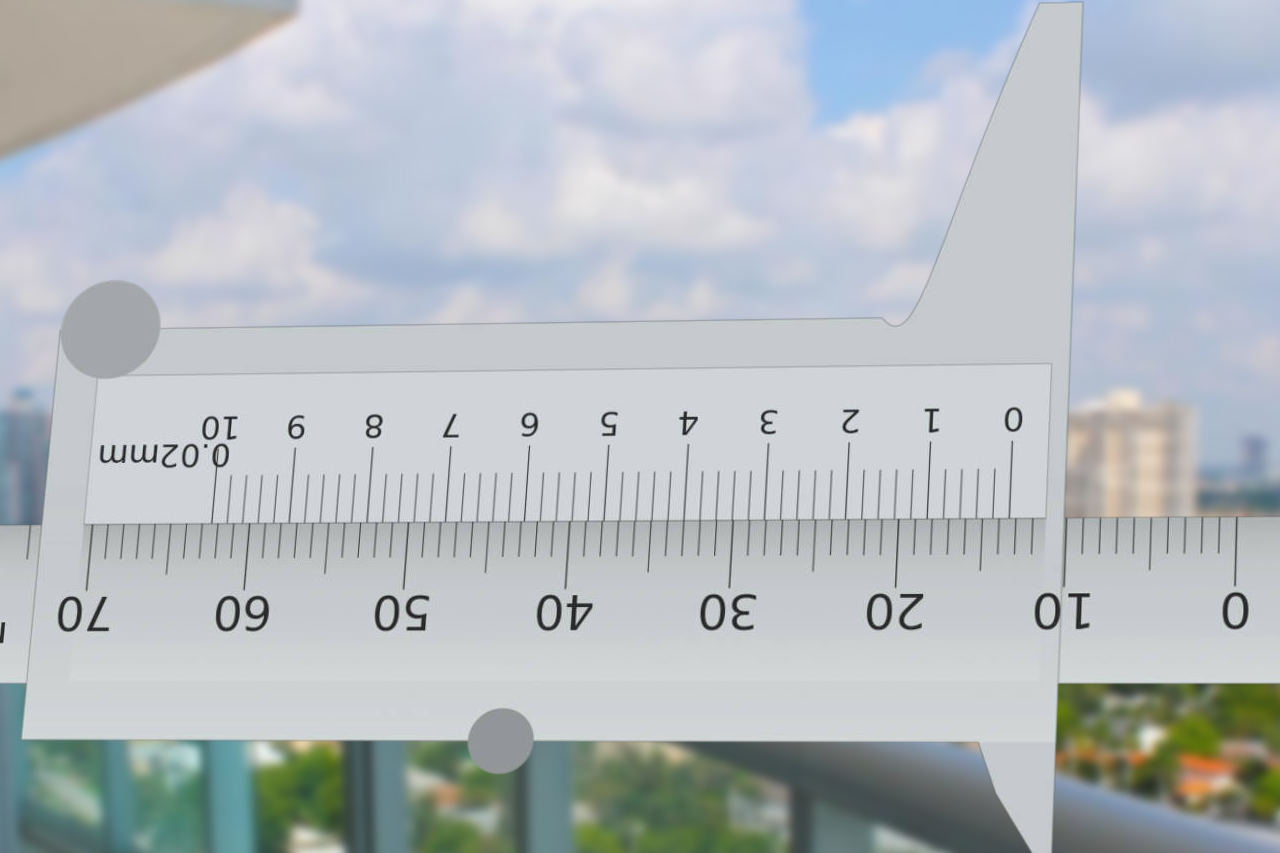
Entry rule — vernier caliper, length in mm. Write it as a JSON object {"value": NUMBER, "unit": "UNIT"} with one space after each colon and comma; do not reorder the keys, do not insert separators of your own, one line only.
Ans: {"value": 13.4, "unit": "mm"}
